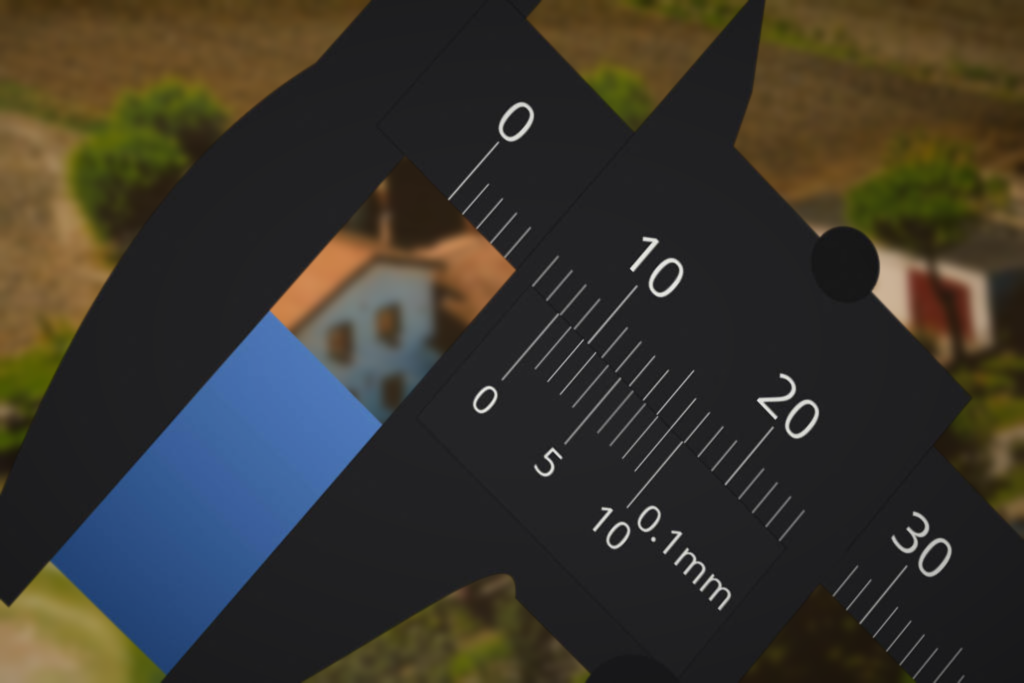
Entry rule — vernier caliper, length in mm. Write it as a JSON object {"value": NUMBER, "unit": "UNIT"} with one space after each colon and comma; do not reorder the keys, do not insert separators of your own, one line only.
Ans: {"value": 7.9, "unit": "mm"}
